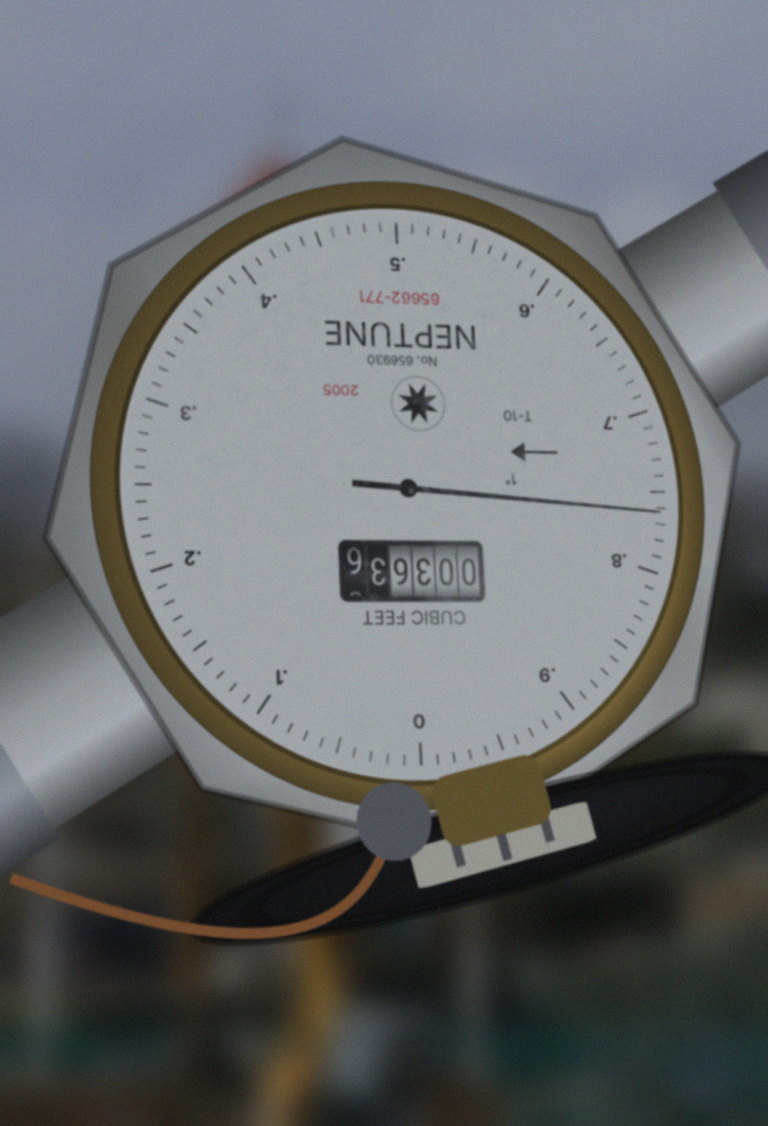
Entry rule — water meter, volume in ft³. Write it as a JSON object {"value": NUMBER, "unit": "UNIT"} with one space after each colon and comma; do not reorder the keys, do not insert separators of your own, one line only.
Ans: {"value": 3635.76, "unit": "ft³"}
